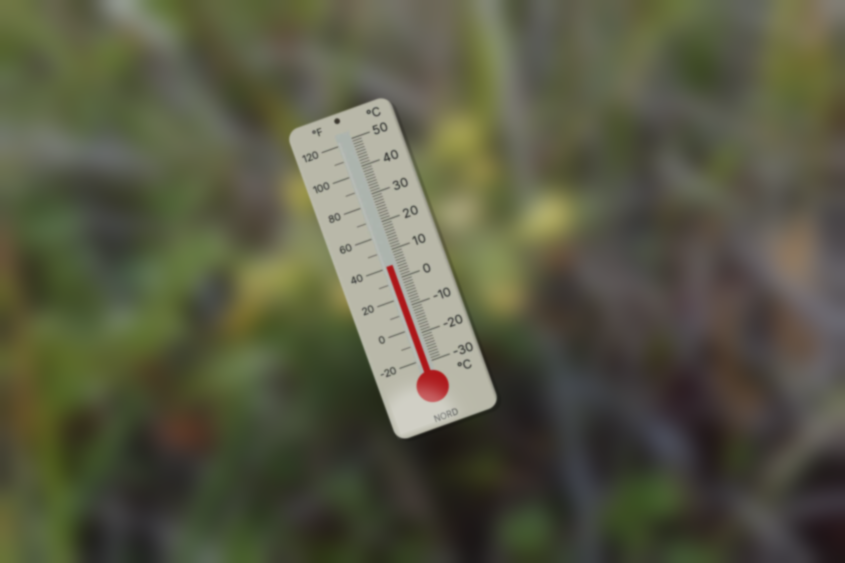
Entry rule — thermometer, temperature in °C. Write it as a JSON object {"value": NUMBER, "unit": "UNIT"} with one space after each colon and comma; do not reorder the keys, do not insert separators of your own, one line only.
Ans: {"value": 5, "unit": "°C"}
